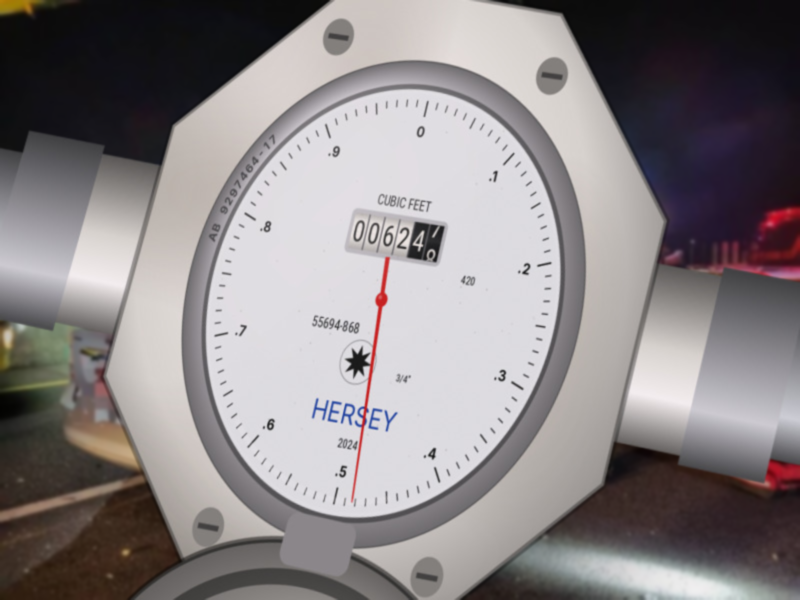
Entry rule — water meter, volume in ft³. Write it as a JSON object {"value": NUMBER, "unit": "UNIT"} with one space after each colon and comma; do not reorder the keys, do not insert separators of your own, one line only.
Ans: {"value": 6247.48, "unit": "ft³"}
